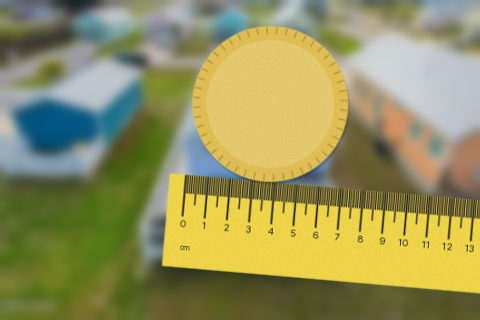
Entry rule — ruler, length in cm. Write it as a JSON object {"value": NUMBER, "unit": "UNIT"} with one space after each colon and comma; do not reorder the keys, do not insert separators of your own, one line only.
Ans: {"value": 7, "unit": "cm"}
